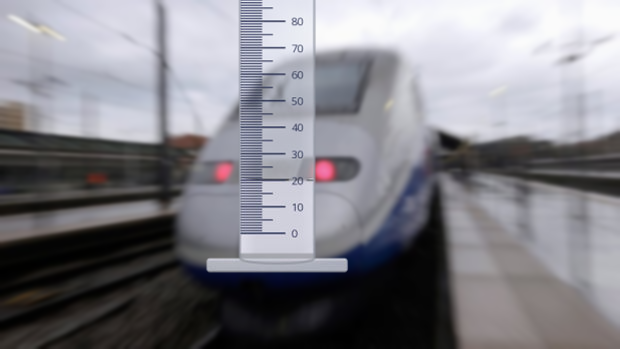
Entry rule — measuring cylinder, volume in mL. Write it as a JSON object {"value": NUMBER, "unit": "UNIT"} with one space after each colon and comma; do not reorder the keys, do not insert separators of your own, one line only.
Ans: {"value": 20, "unit": "mL"}
